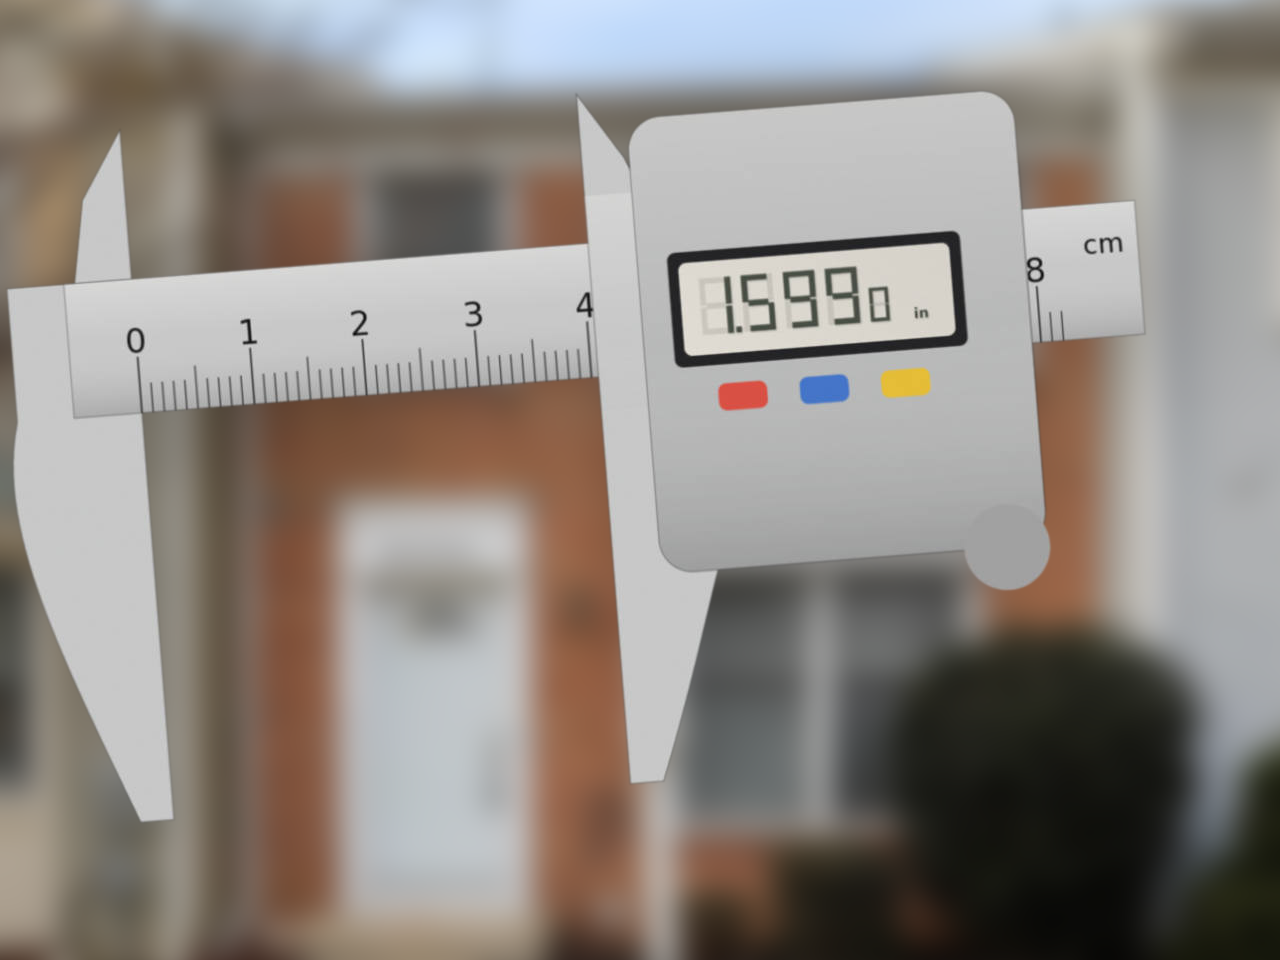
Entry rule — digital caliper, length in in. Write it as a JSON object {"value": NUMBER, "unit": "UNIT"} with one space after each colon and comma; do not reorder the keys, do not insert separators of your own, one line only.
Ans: {"value": 1.5990, "unit": "in"}
